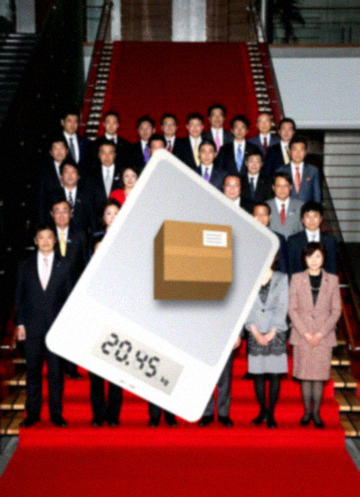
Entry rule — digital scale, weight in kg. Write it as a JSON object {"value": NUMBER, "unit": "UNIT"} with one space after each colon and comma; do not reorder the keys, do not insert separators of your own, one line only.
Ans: {"value": 20.45, "unit": "kg"}
